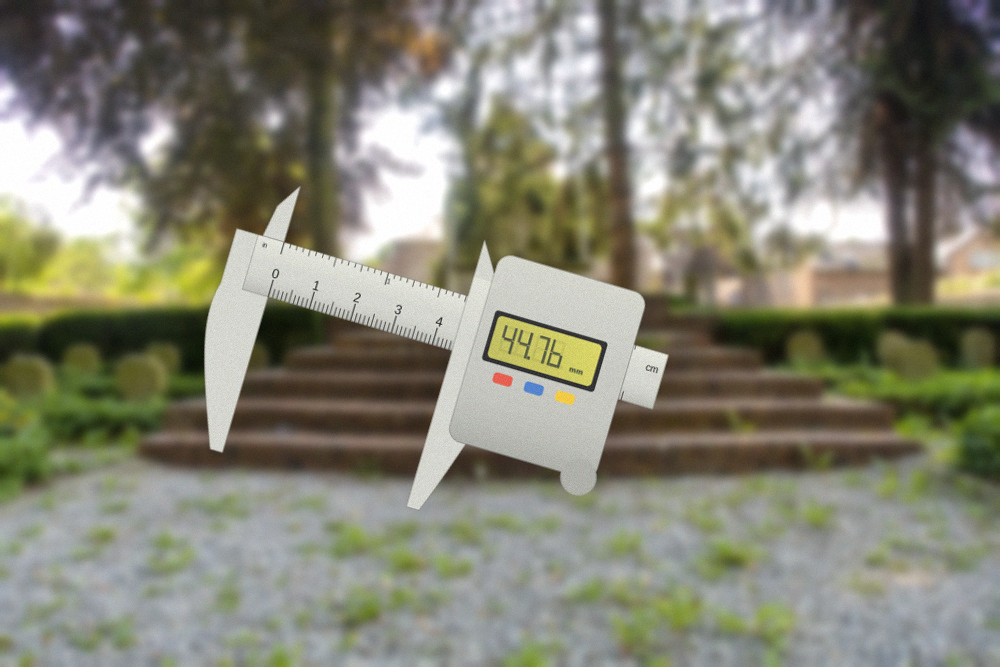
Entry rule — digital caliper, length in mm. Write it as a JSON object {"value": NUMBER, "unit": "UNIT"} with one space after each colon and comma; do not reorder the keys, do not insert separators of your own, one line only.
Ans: {"value": 44.76, "unit": "mm"}
